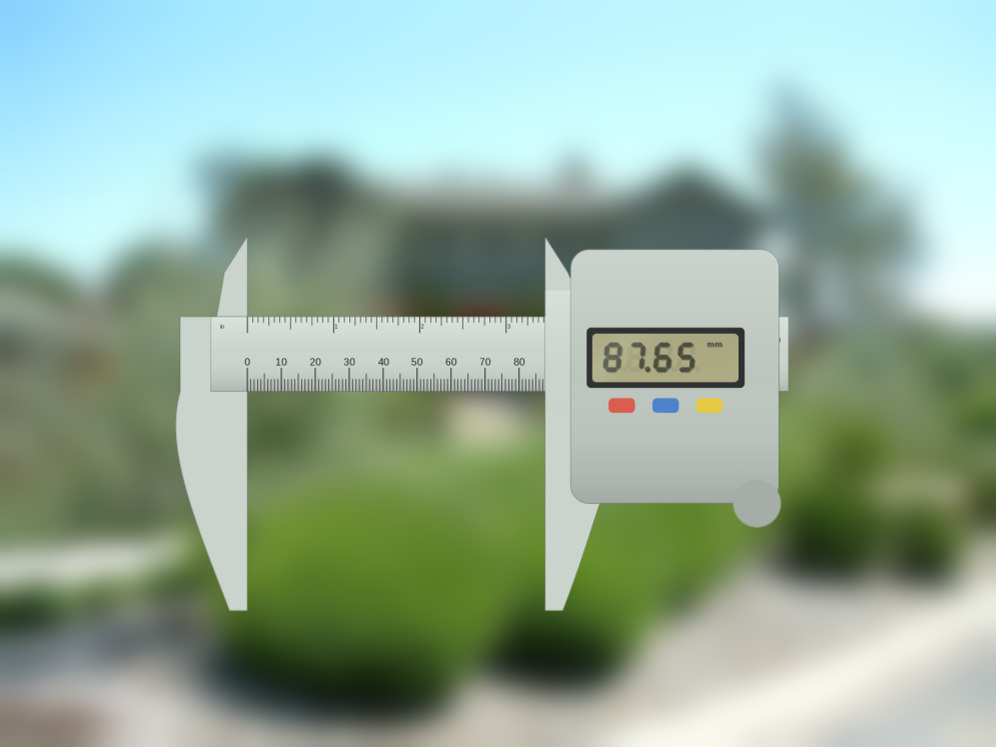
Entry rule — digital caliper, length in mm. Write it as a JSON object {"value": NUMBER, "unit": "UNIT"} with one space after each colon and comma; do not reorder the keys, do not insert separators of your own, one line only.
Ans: {"value": 87.65, "unit": "mm"}
